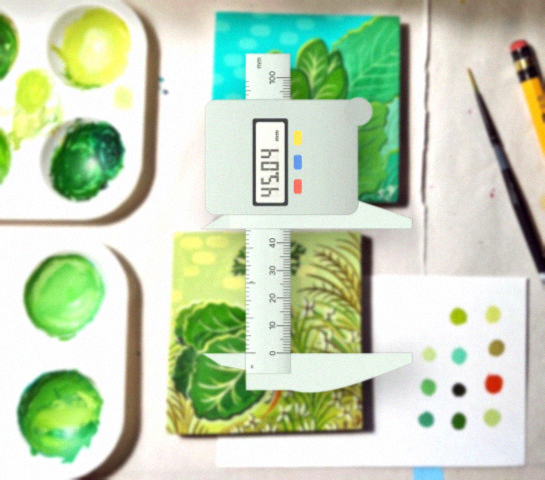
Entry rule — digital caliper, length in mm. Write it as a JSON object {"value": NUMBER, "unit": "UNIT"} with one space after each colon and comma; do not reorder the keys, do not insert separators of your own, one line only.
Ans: {"value": 45.04, "unit": "mm"}
